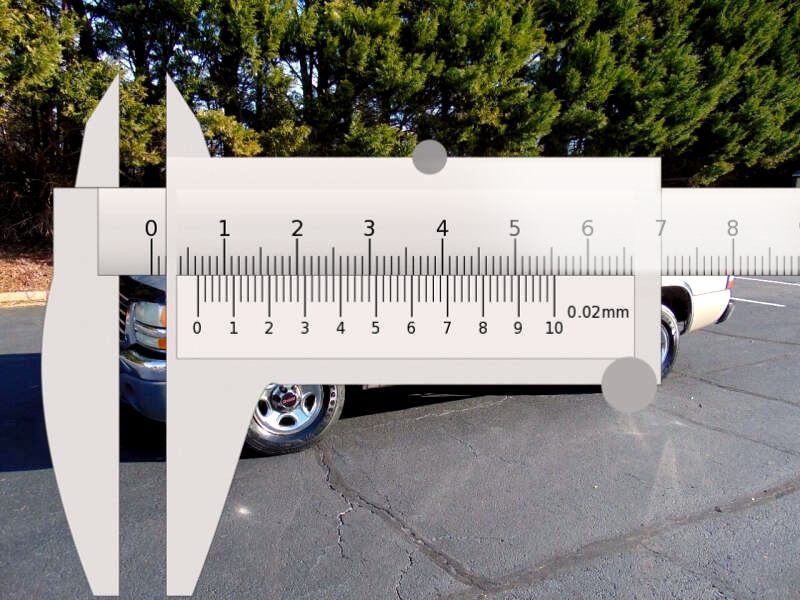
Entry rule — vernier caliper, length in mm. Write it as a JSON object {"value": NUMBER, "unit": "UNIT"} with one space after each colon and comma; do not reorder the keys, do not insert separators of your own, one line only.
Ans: {"value": 6.4, "unit": "mm"}
